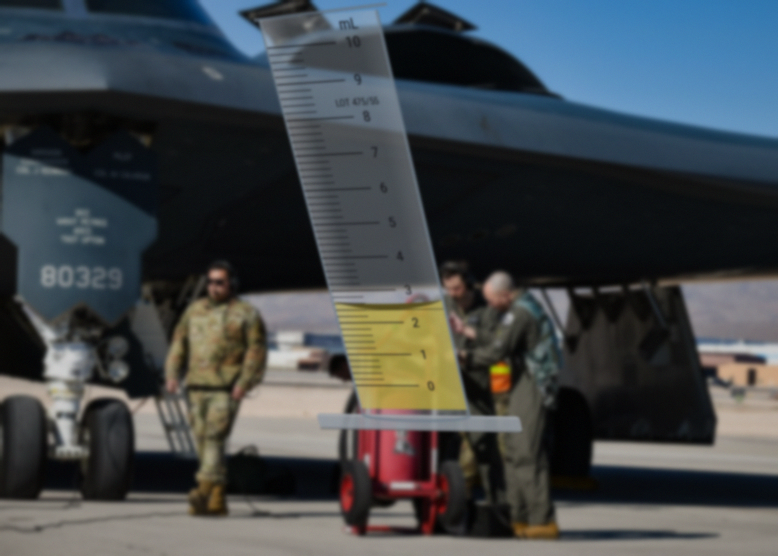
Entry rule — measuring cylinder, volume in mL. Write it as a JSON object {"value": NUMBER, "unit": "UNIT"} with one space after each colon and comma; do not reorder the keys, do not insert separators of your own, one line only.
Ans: {"value": 2.4, "unit": "mL"}
